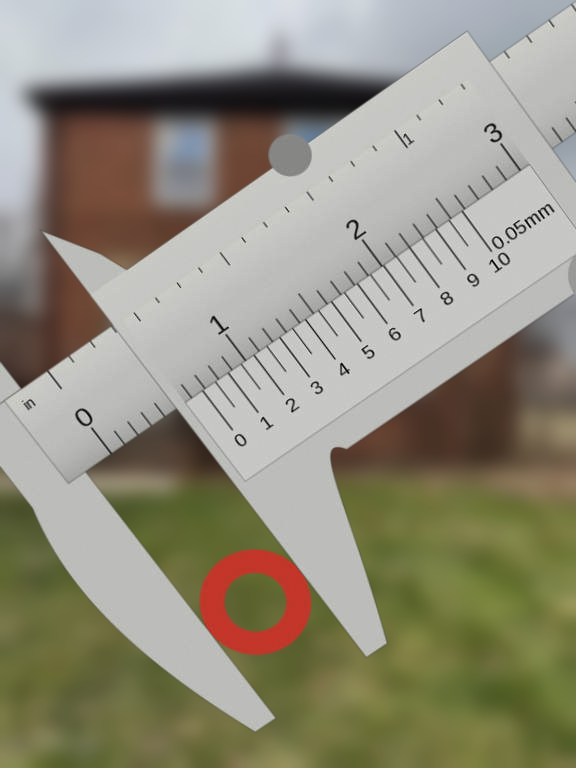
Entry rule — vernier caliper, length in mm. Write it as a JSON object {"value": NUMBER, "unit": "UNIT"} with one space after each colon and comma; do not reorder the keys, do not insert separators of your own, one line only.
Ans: {"value": 6.8, "unit": "mm"}
